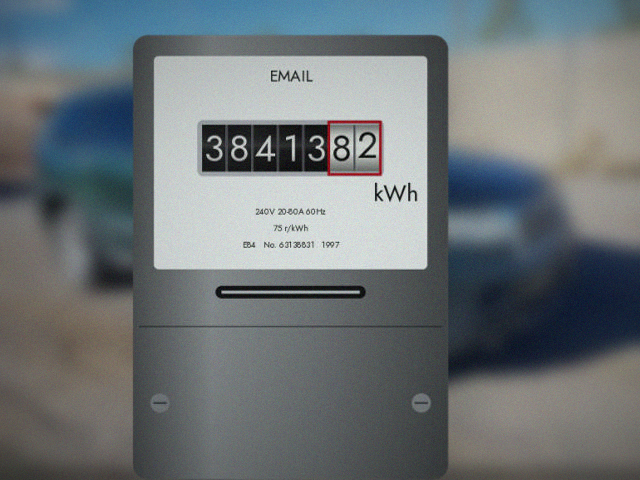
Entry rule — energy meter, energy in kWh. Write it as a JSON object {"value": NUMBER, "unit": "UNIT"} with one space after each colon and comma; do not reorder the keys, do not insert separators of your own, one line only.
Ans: {"value": 38413.82, "unit": "kWh"}
